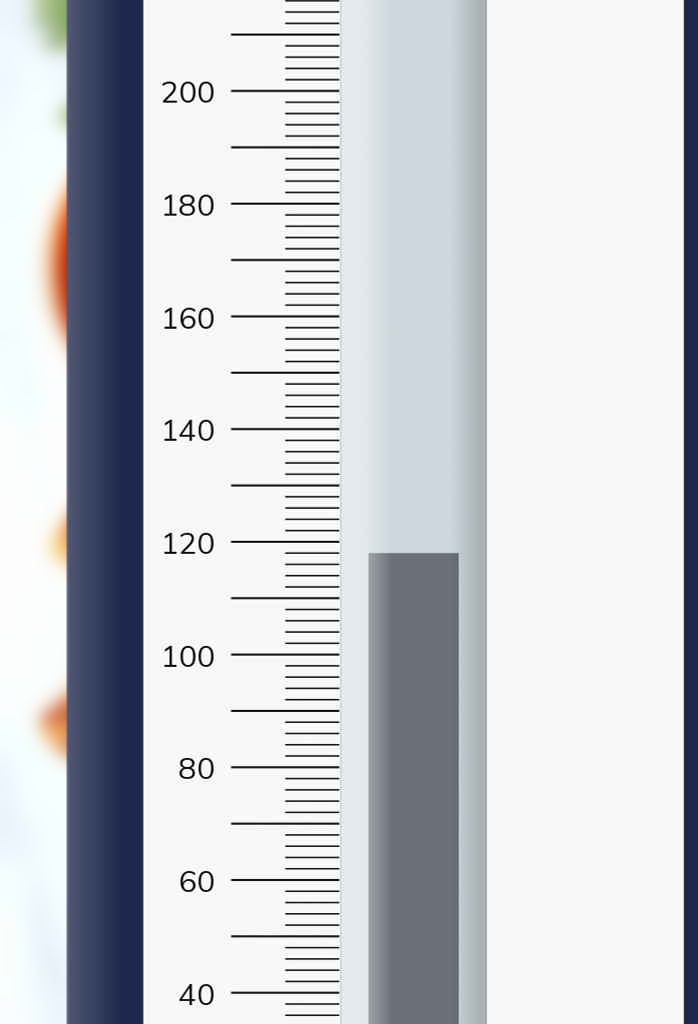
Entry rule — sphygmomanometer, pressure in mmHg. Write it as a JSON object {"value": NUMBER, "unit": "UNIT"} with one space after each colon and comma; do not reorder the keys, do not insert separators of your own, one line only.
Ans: {"value": 118, "unit": "mmHg"}
